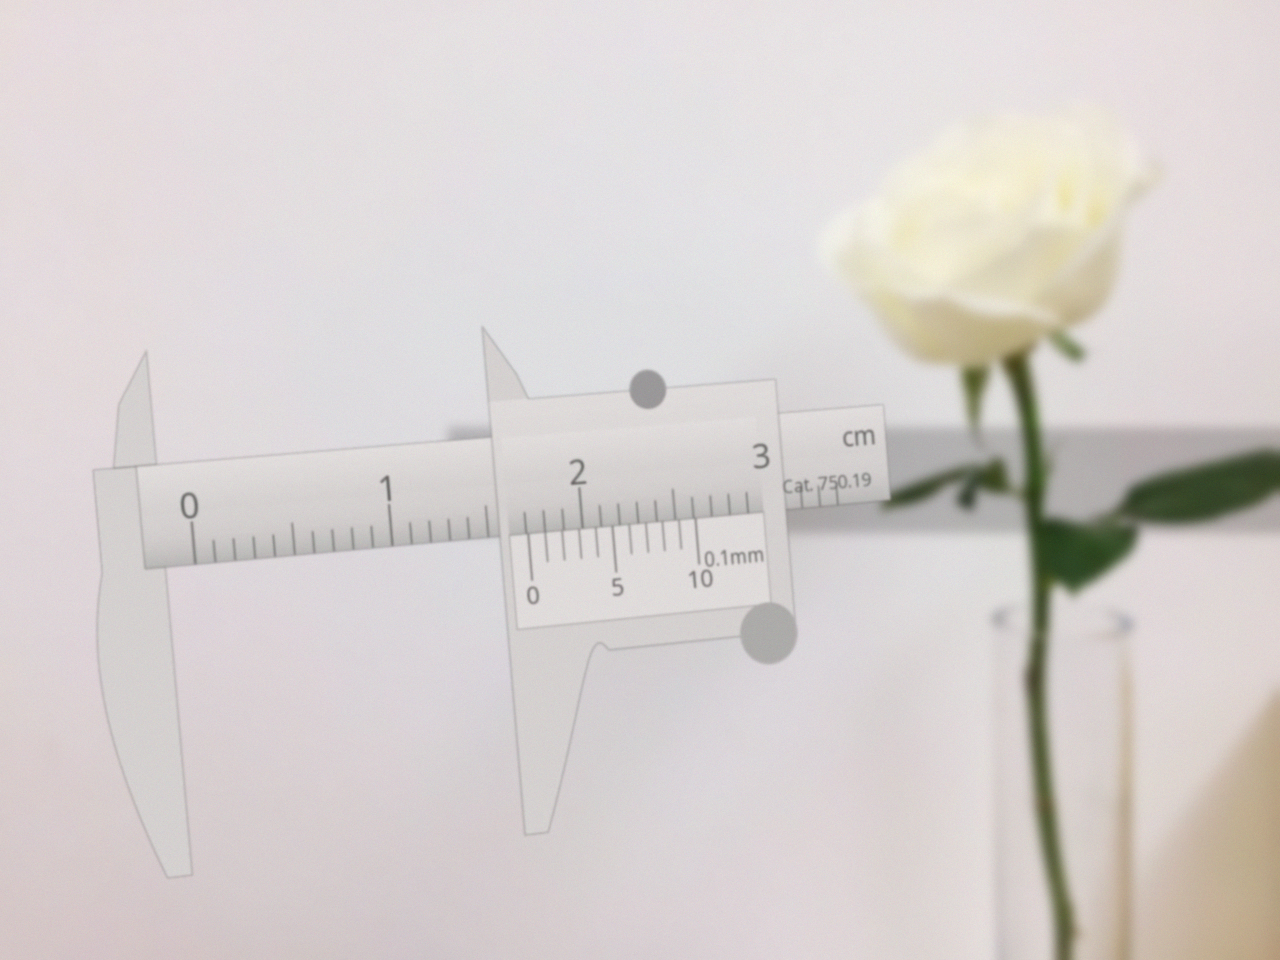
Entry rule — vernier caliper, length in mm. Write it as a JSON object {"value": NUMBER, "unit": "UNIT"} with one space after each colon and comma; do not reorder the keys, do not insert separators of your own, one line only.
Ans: {"value": 17.1, "unit": "mm"}
